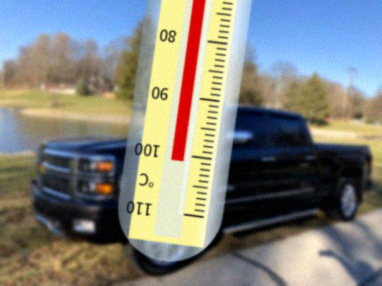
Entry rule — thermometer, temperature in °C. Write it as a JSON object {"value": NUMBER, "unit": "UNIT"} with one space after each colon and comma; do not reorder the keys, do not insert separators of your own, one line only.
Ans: {"value": 101, "unit": "°C"}
